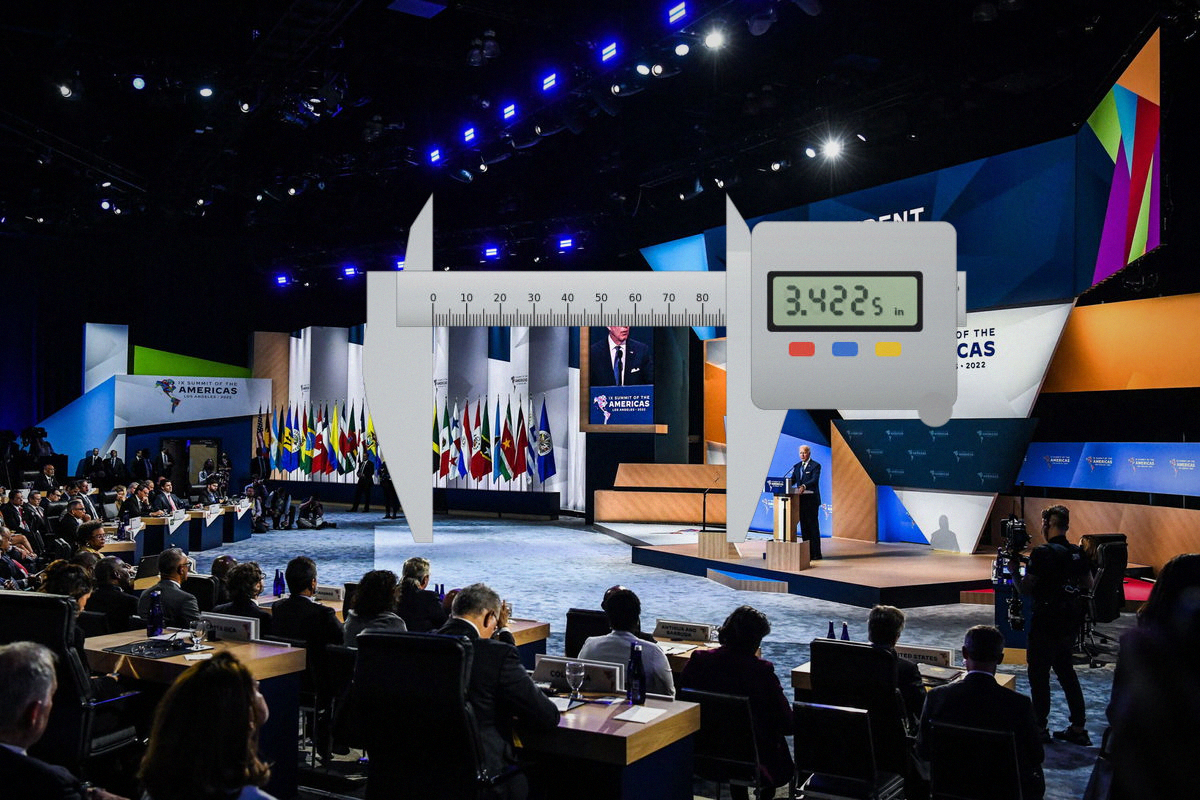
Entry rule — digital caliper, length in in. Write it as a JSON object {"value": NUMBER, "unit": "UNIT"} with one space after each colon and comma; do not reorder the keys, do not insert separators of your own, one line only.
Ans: {"value": 3.4225, "unit": "in"}
